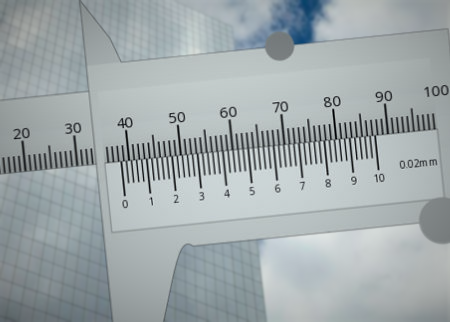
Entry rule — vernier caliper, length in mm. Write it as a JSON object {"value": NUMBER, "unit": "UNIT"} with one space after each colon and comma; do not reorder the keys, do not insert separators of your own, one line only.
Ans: {"value": 38.5, "unit": "mm"}
